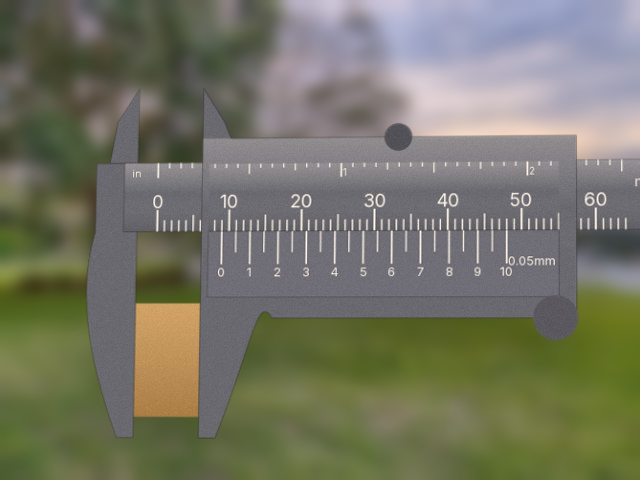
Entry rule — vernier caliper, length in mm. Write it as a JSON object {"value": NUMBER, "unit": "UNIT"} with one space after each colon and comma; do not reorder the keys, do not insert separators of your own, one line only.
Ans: {"value": 9.0, "unit": "mm"}
